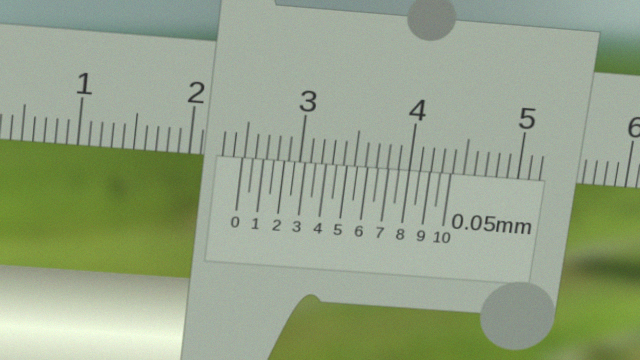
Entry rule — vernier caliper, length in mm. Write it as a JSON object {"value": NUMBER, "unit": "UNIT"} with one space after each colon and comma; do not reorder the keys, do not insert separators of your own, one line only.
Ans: {"value": 24.8, "unit": "mm"}
